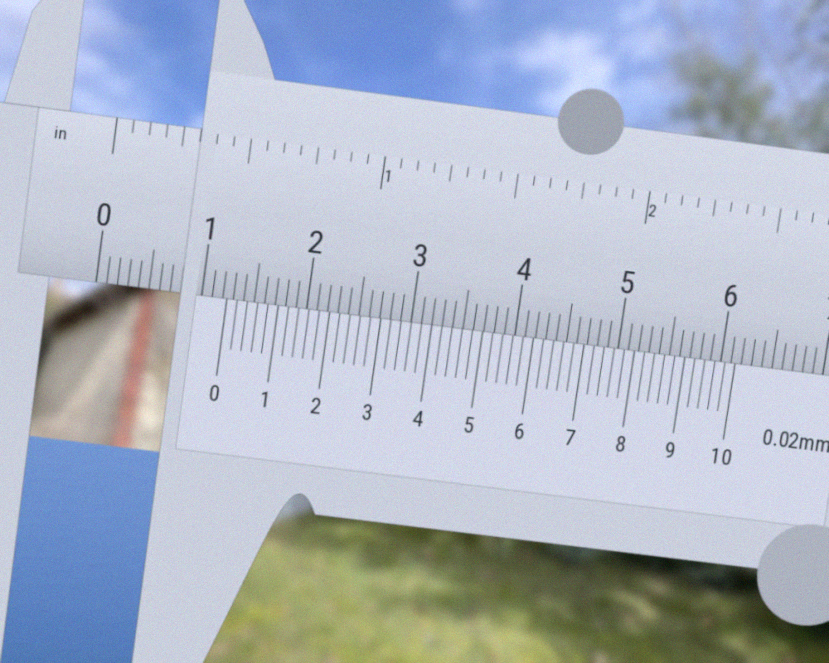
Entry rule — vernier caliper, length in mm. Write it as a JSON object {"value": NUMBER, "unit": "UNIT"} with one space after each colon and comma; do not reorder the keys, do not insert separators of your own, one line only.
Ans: {"value": 12.4, "unit": "mm"}
